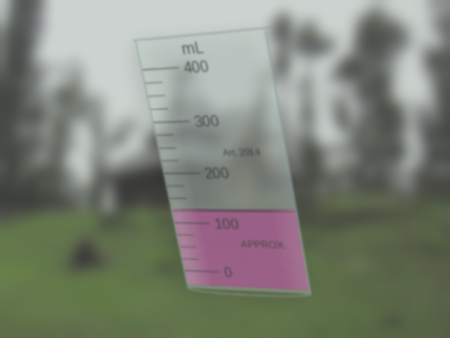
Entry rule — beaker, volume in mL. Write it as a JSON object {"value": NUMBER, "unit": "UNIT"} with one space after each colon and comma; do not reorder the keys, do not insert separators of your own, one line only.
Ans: {"value": 125, "unit": "mL"}
